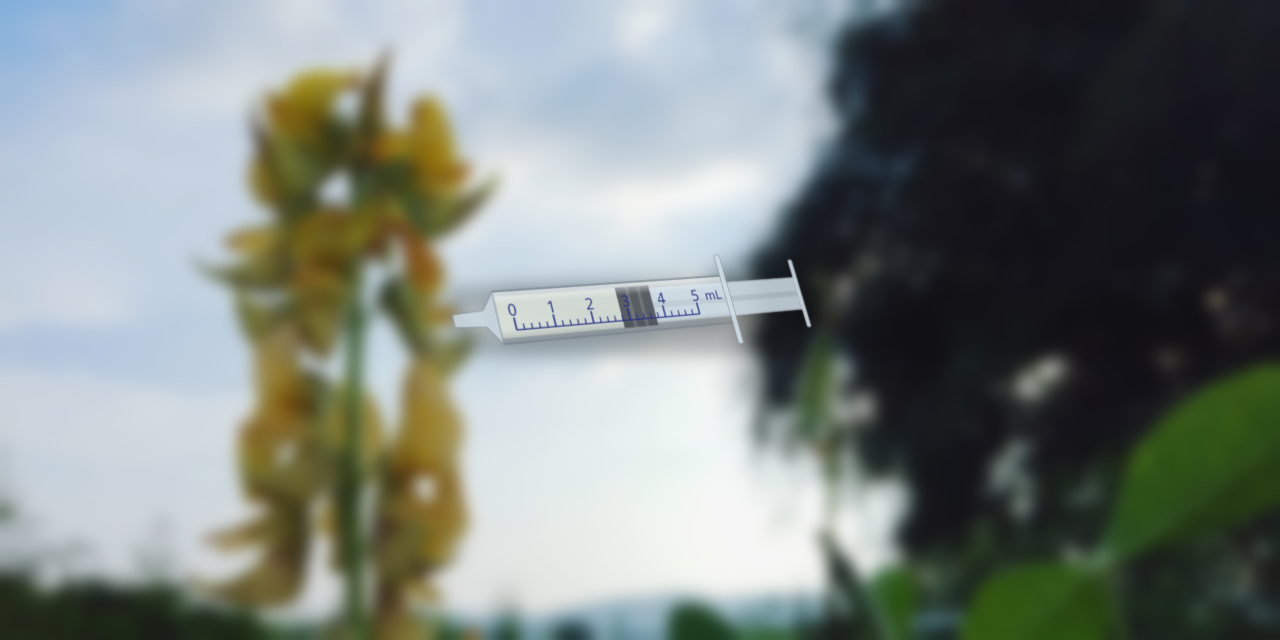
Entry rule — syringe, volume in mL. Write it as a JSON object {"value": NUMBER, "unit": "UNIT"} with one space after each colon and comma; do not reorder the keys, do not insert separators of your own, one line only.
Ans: {"value": 2.8, "unit": "mL"}
